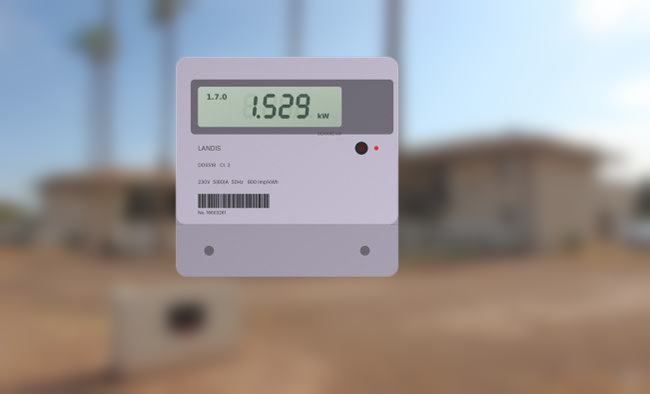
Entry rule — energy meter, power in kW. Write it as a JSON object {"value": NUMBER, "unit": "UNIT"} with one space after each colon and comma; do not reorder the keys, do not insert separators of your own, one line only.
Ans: {"value": 1.529, "unit": "kW"}
